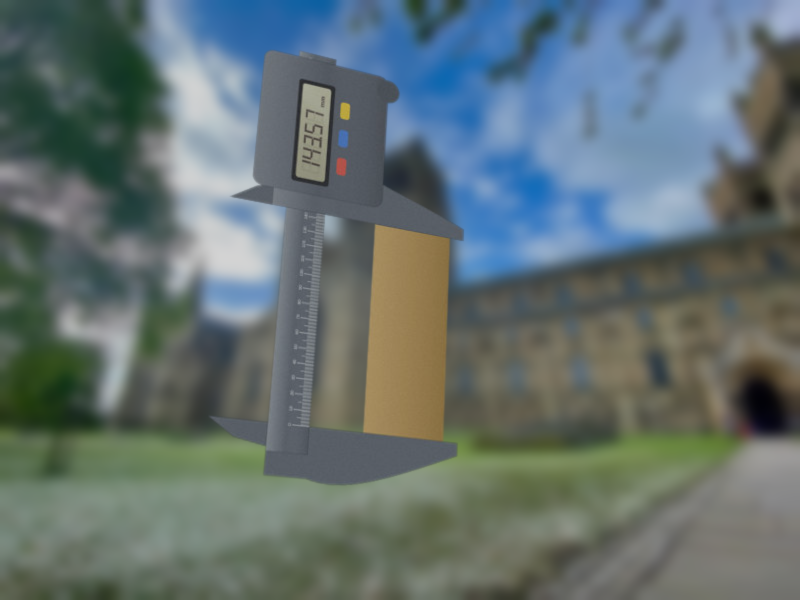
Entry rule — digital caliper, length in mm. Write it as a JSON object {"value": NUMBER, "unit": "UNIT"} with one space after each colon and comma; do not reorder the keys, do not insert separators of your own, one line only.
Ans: {"value": 143.57, "unit": "mm"}
